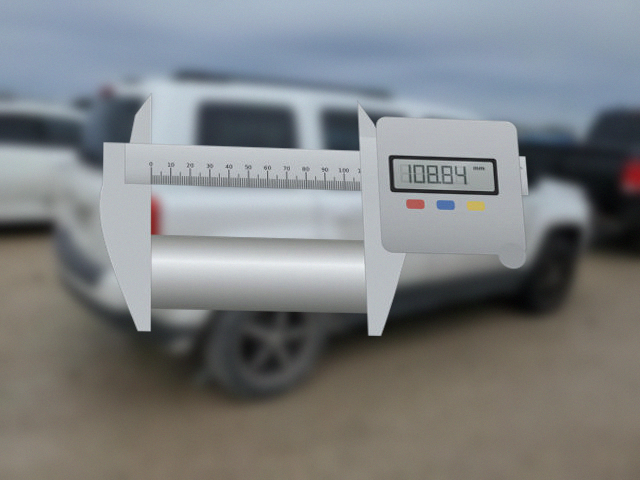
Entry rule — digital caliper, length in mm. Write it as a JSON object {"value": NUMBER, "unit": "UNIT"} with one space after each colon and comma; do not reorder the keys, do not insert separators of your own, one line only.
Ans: {"value": 108.84, "unit": "mm"}
